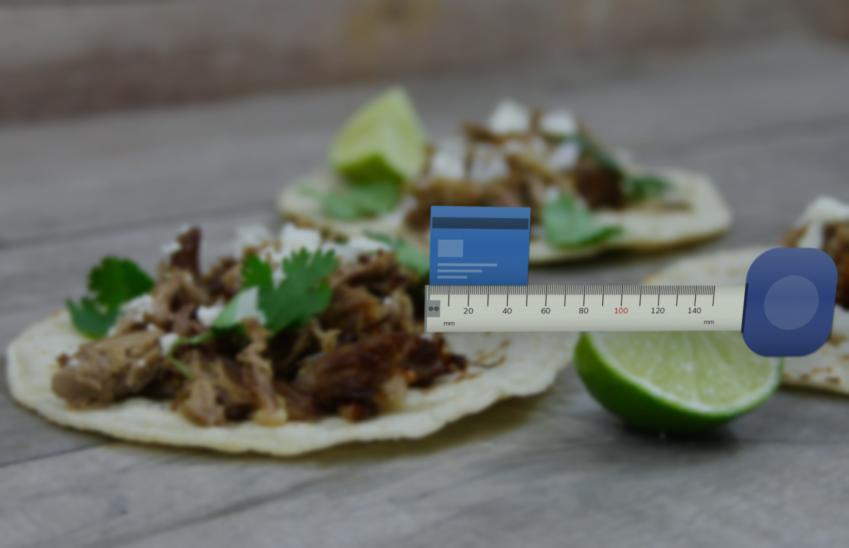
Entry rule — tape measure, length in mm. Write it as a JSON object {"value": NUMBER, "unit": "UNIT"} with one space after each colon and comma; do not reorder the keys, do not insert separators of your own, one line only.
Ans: {"value": 50, "unit": "mm"}
